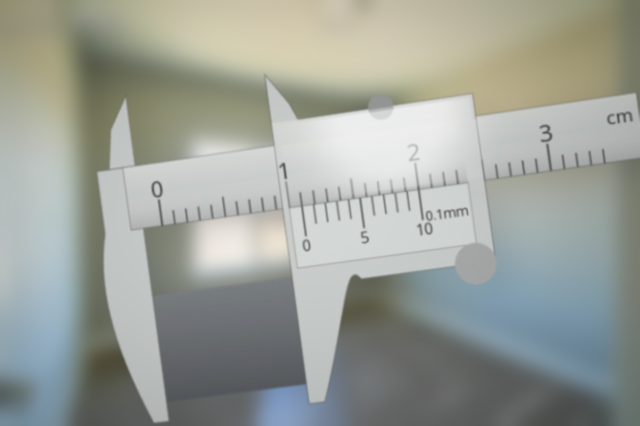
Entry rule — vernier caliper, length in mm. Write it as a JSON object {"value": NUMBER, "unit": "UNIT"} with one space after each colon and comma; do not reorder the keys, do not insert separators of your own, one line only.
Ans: {"value": 11.0, "unit": "mm"}
